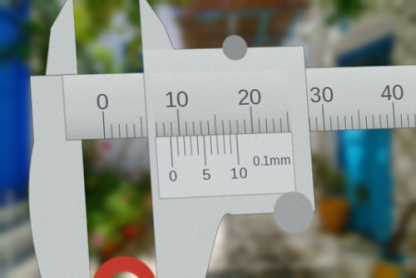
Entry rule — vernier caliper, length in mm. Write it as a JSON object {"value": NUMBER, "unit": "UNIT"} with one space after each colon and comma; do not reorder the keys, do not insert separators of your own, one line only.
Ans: {"value": 8.8, "unit": "mm"}
